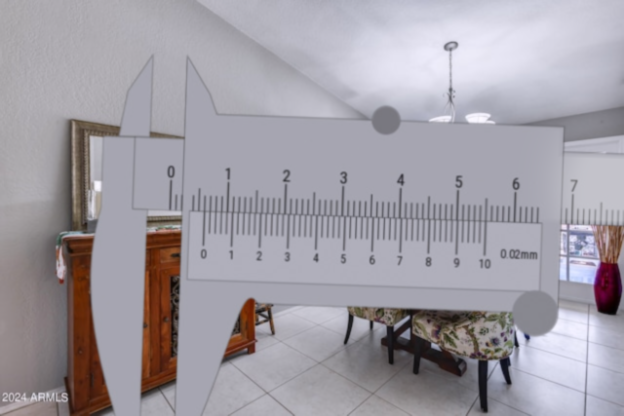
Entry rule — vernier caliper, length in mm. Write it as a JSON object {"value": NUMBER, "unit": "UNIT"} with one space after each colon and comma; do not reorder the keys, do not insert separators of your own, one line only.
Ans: {"value": 6.0, "unit": "mm"}
